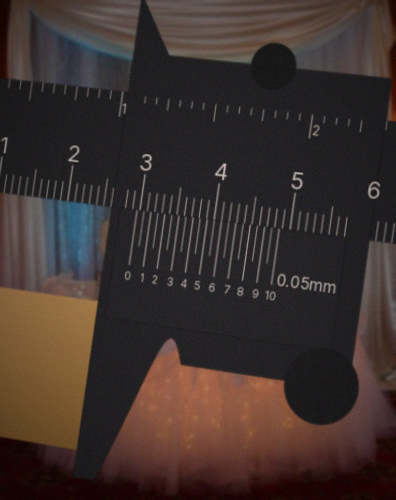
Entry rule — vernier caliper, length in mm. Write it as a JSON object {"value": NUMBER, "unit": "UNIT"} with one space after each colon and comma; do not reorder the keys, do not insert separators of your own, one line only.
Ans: {"value": 29.6, "unit": "mm"}
